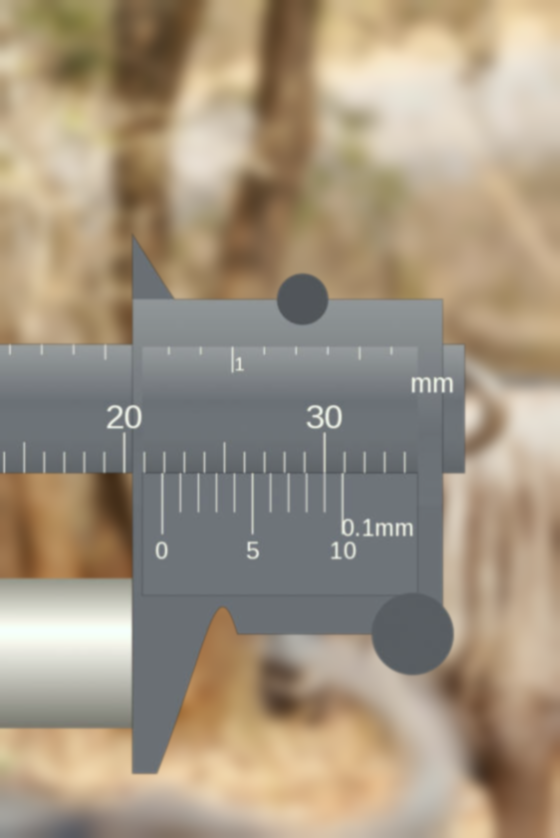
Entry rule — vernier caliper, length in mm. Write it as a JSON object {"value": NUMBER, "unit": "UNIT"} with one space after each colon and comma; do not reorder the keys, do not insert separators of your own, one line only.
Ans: {"value": 21.9, "unit": "mm"}
